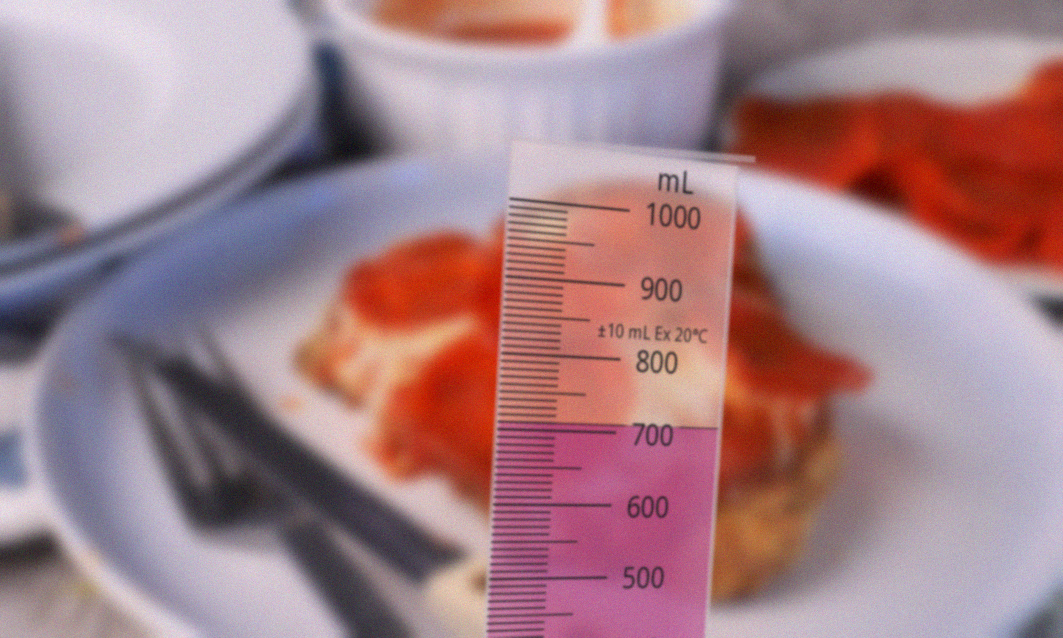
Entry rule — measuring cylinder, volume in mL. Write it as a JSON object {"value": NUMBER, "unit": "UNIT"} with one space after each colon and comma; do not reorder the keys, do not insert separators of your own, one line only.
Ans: {"value": 710, "unit": "mL"}
